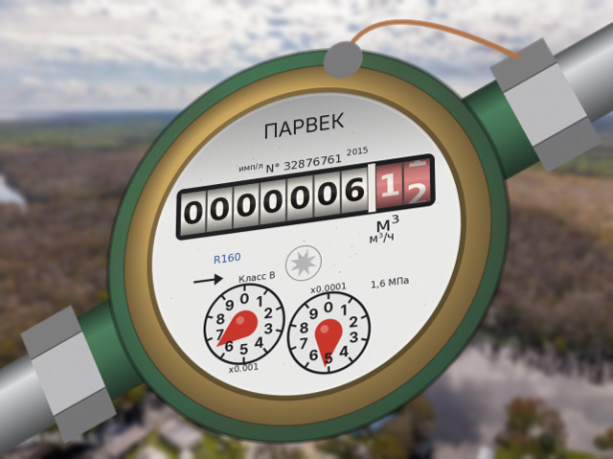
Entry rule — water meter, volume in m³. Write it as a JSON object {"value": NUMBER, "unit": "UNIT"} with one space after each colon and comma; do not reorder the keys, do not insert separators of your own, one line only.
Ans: {"value": 6.1165, "unit": "m³"}
